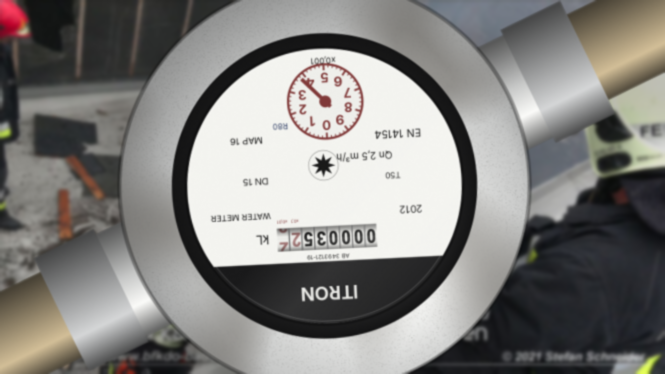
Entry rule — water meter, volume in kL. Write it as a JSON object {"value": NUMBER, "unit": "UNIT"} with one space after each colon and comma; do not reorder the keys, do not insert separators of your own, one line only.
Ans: {"value": 35.223, "unit": "kL"}
